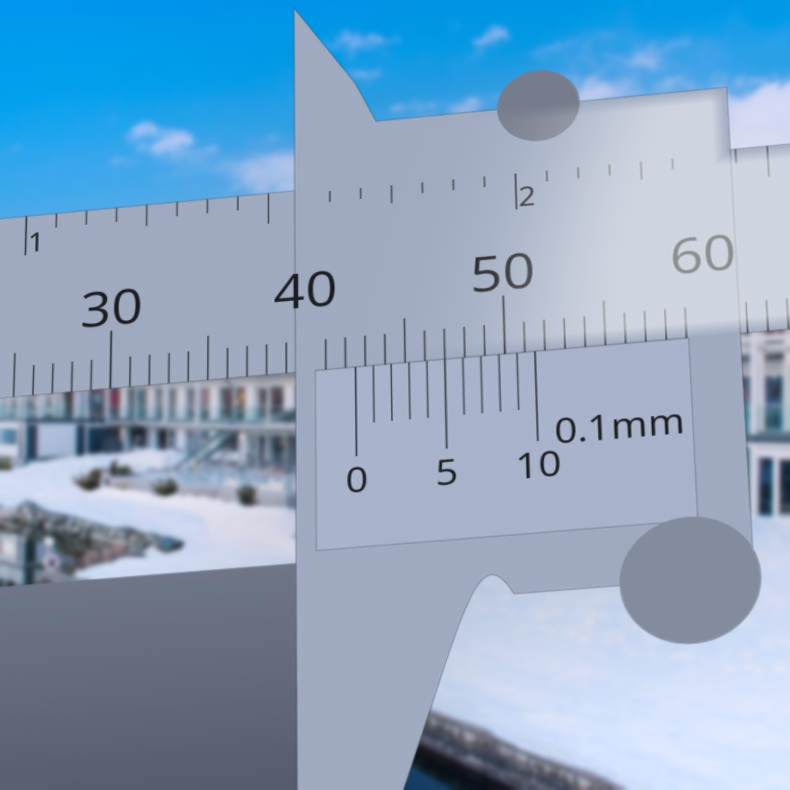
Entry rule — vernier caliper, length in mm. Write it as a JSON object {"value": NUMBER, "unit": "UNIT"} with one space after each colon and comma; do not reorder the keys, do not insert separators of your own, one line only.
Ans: {"value": 42.5, "unit": "mm"}
